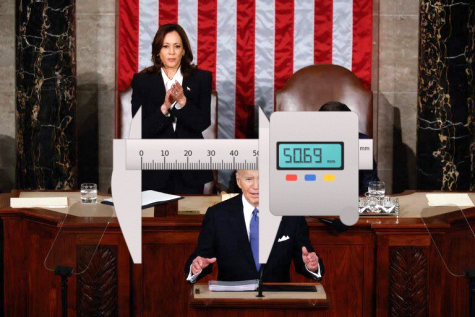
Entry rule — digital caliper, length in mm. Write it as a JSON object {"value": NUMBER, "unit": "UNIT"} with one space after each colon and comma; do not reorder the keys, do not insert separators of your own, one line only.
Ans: {"value": 50.69, "unit": "mm"}
